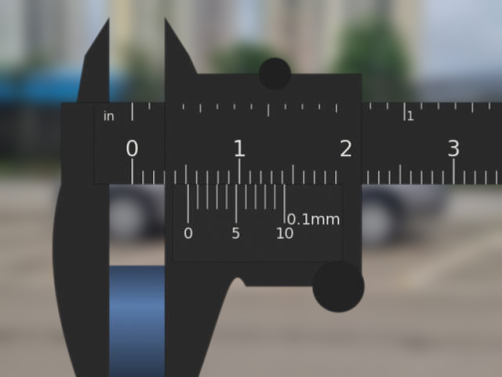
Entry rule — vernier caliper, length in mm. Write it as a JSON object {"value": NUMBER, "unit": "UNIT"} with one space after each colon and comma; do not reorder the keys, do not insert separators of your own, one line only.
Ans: {"value": 5.2, "unit": "mm"}
